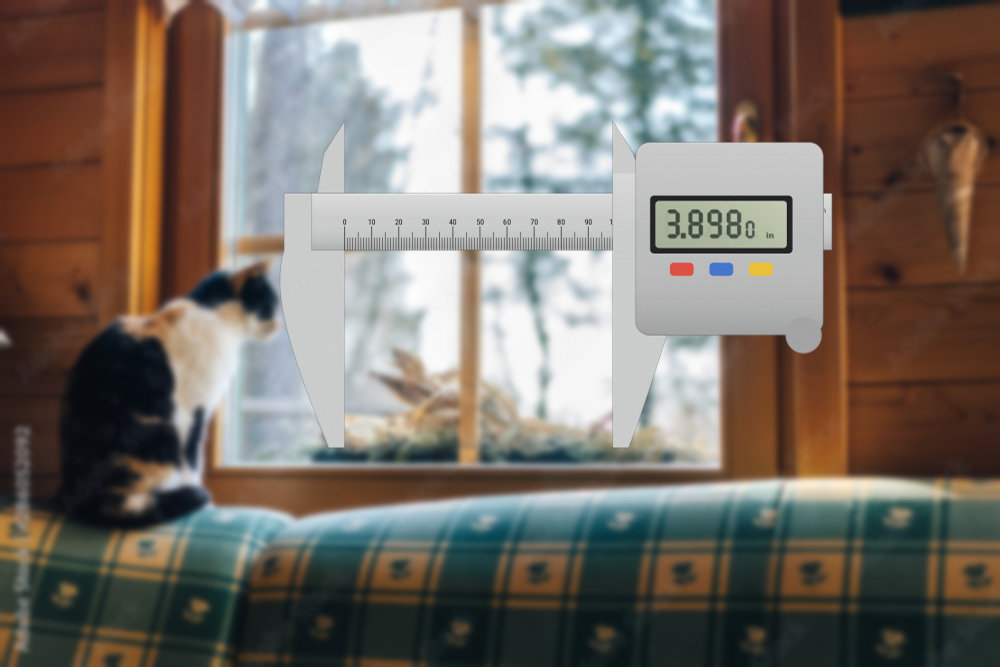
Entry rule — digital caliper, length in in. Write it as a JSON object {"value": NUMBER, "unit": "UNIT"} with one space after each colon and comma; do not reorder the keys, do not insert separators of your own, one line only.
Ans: {"value": 3.8980, "unit": "in"}
